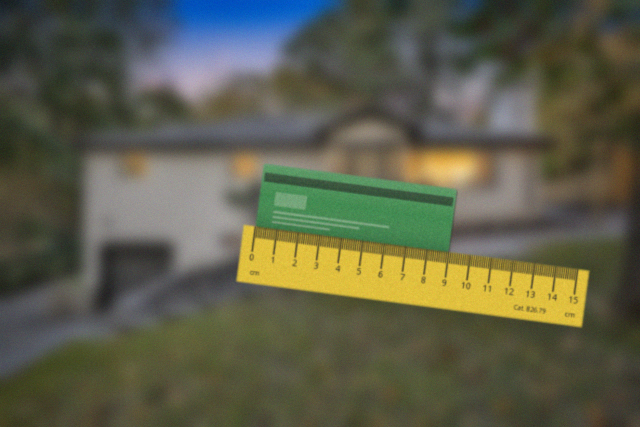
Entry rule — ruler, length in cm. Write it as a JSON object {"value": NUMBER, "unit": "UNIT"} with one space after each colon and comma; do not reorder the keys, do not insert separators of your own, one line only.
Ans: {"value": 9, "unit": "cm"}
